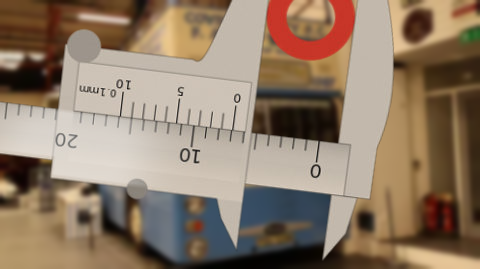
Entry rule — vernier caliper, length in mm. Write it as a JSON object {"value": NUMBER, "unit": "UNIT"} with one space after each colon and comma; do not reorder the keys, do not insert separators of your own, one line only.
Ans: {"value": 6.9, "unit": "mm"}
